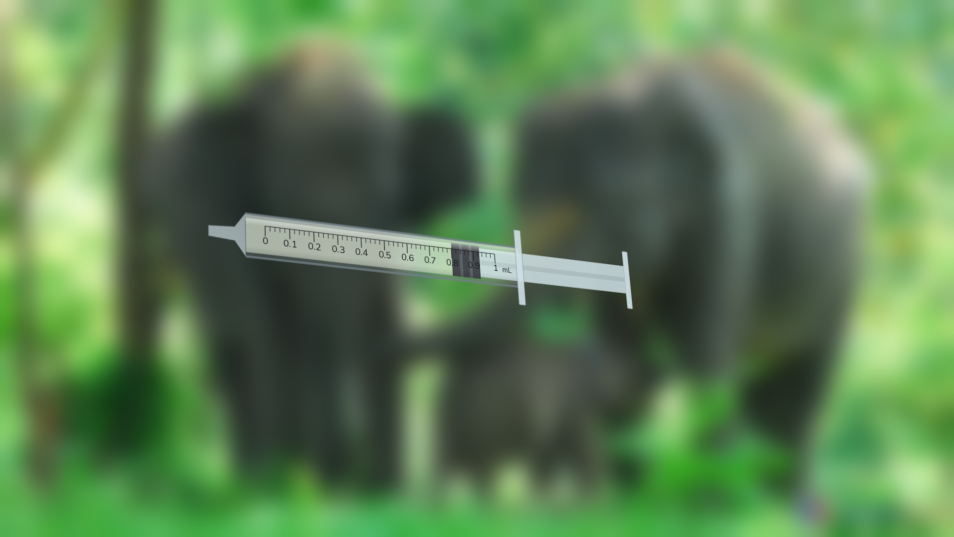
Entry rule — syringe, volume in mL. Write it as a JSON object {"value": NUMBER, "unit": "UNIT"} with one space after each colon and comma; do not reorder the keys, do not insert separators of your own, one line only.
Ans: {"value": 0.8, "unit": "mL"}
